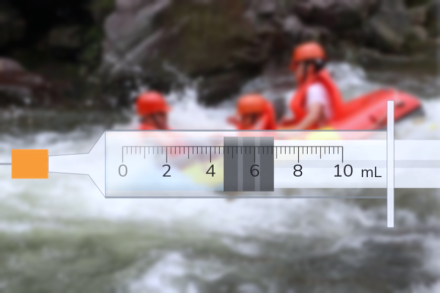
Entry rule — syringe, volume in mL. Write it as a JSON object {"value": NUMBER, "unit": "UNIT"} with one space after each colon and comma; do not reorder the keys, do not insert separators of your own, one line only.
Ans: {"value": 4.6, "unit": "mL"}
